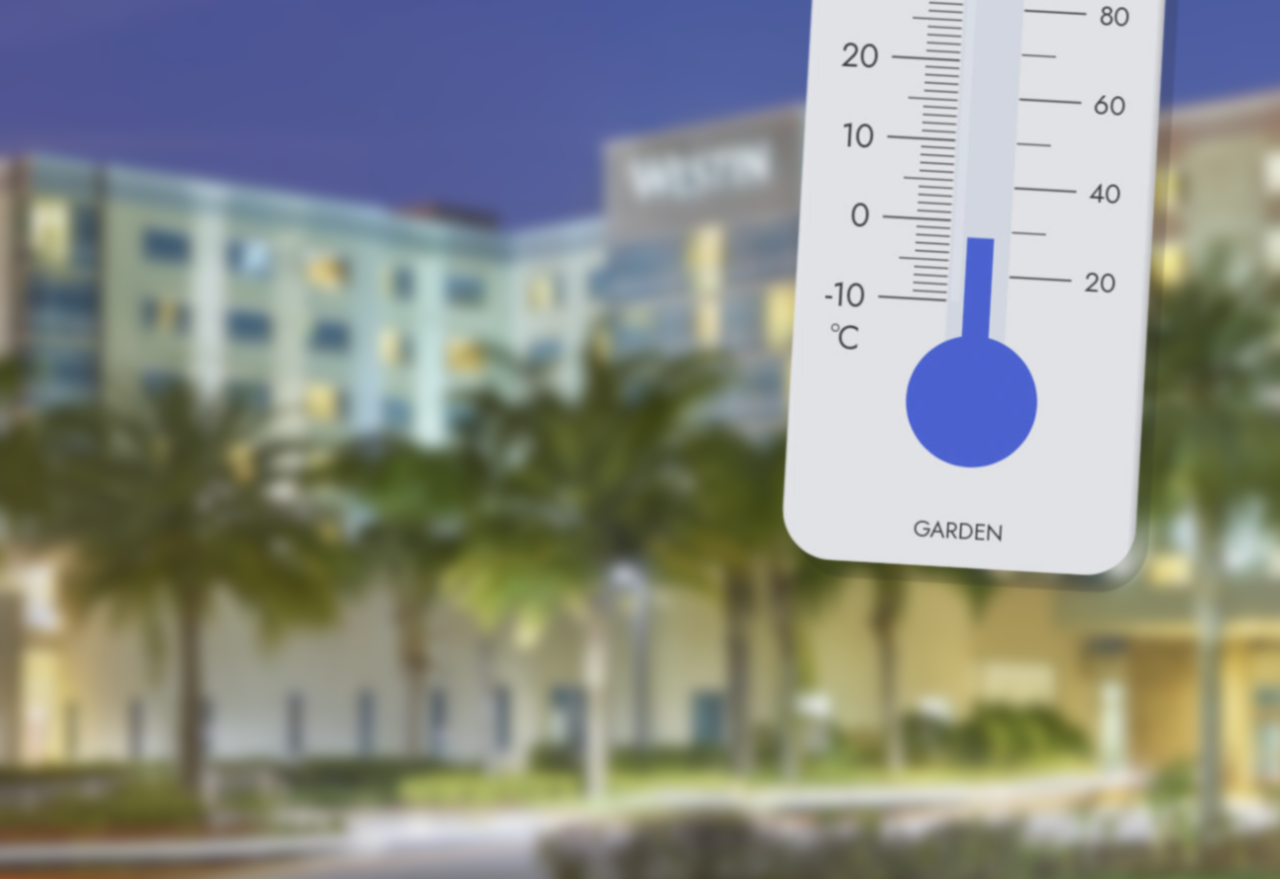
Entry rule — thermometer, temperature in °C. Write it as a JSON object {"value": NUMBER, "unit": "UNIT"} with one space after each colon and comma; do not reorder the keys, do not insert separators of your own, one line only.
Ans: {"value": -2, "unit": "°C"}
